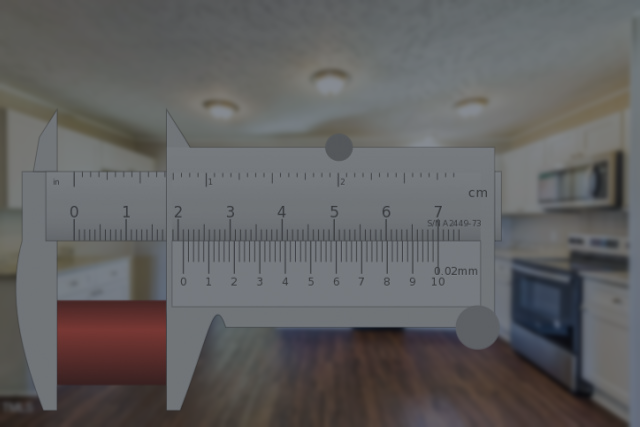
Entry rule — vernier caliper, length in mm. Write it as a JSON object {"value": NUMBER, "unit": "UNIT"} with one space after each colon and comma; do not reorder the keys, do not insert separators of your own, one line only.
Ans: {"value": 21.0, "unit": "mm"}
